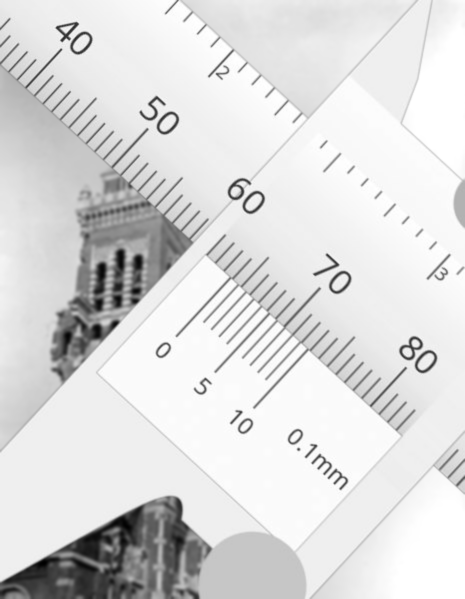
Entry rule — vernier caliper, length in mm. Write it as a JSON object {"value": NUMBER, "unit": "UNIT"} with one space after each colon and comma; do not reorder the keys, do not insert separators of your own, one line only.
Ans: {"value": 63.8, "unit": "mm"}
